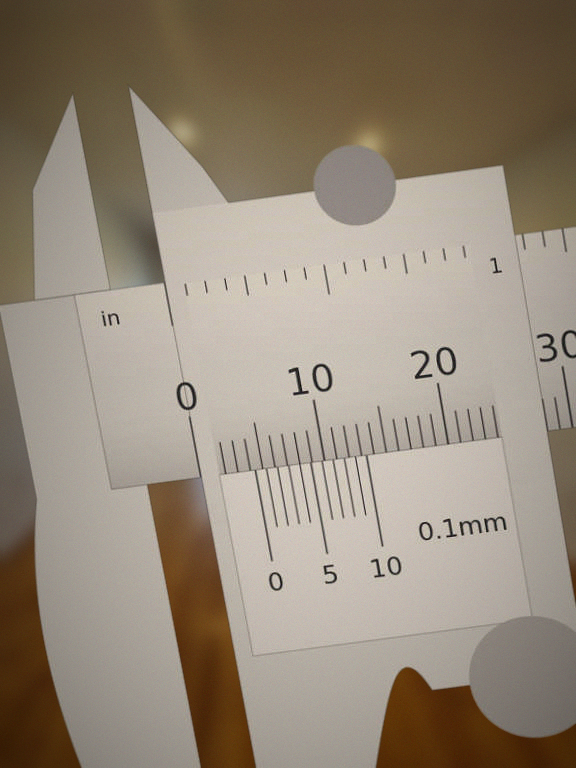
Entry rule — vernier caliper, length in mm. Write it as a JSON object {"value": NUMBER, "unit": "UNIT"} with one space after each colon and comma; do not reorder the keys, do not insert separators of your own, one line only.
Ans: {"value": 4.4, "unit": "mm"}
